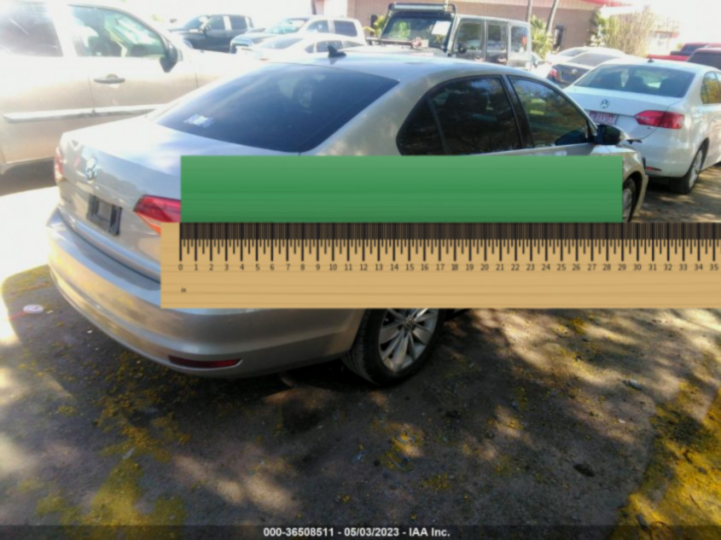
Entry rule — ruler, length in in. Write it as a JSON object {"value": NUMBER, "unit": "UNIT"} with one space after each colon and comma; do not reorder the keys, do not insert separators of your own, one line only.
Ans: {"value": 29, "unit": "in"}
